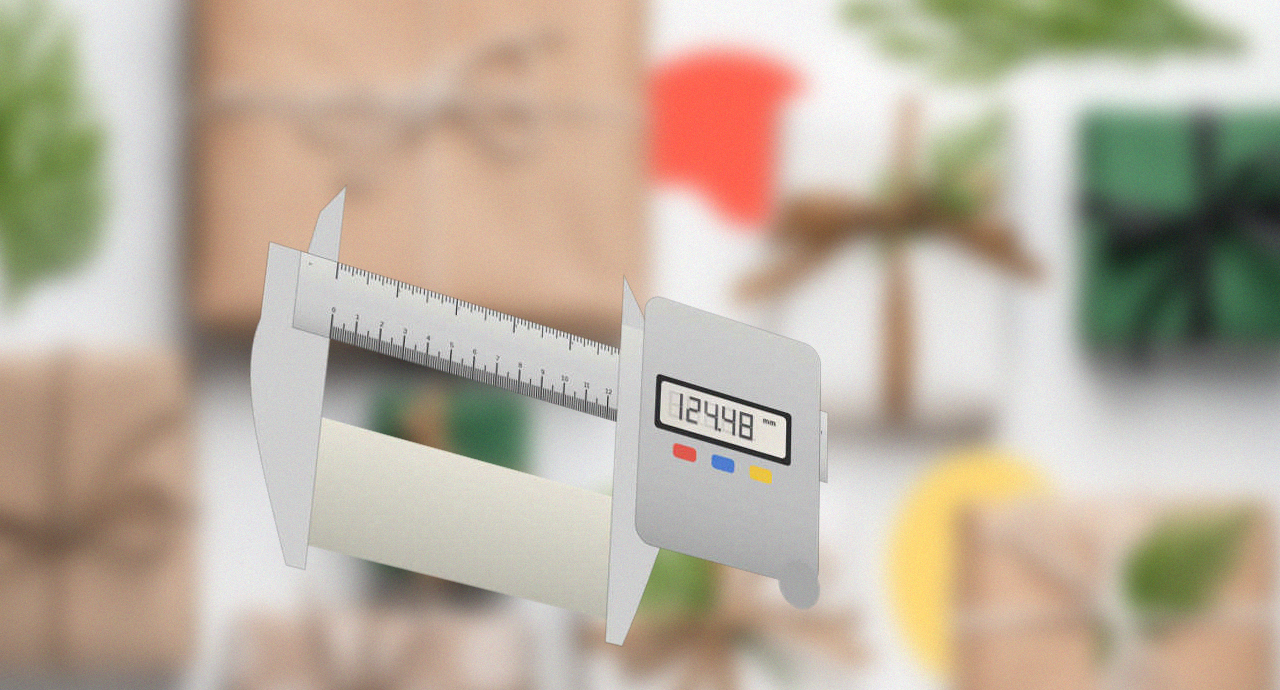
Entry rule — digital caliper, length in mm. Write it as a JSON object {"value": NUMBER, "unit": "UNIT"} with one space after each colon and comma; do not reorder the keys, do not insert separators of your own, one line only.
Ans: {"value": 124.48, "unit": "mm"}
